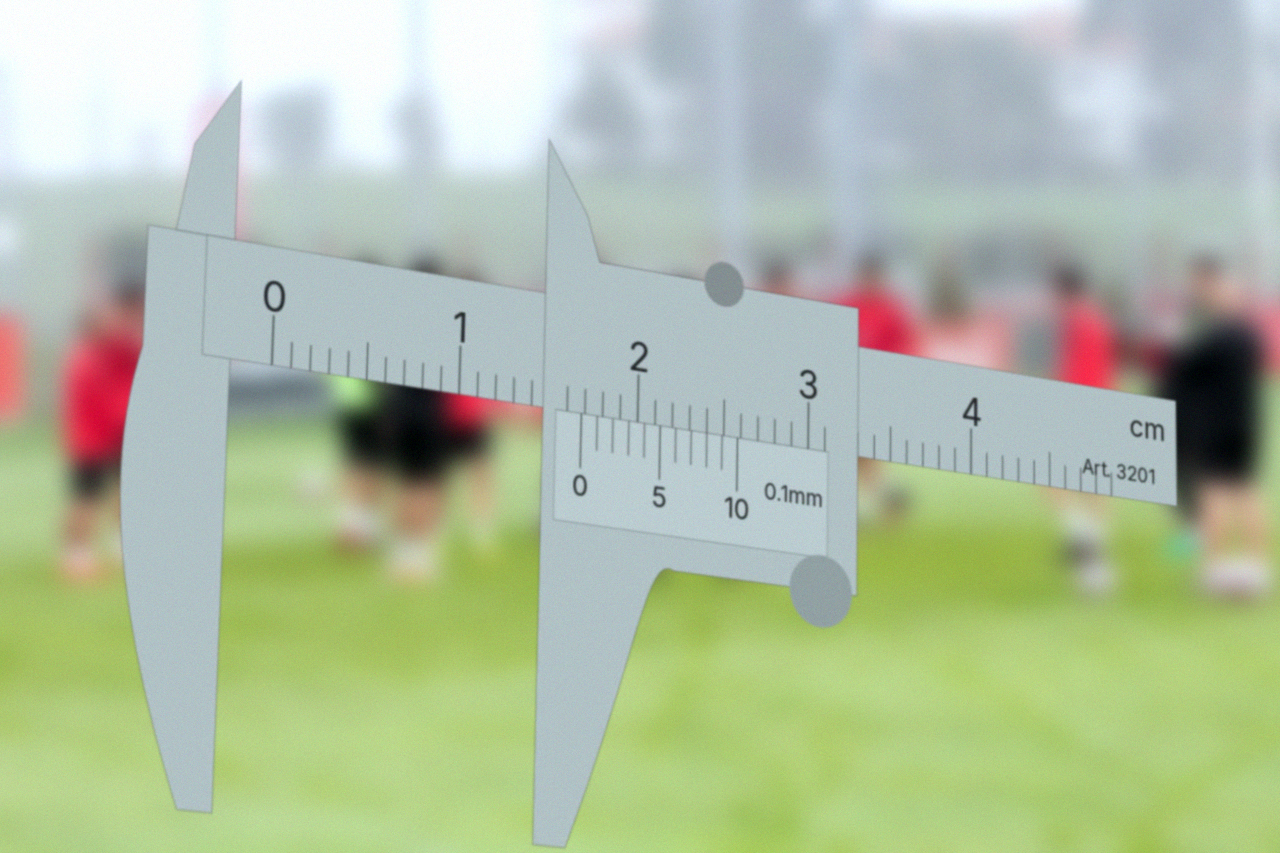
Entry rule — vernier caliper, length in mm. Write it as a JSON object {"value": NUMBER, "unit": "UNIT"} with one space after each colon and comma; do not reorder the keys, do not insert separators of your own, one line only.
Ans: {"value": 16.8, "unit": "mm"}
